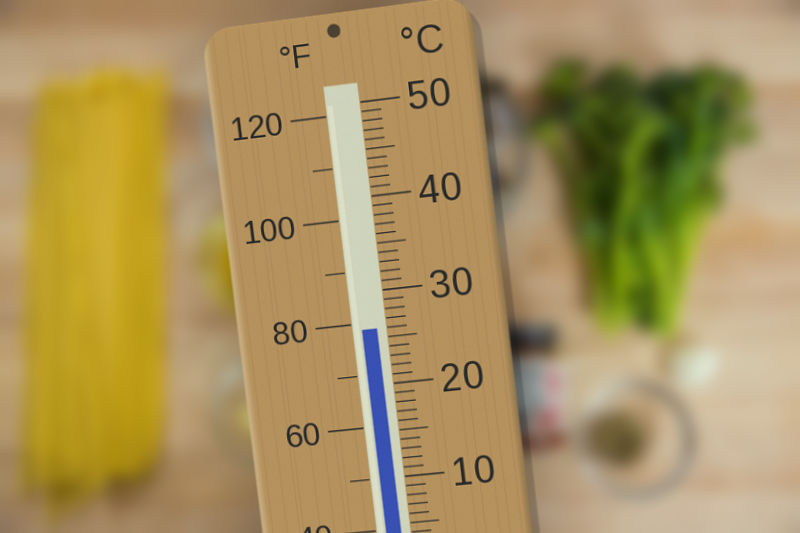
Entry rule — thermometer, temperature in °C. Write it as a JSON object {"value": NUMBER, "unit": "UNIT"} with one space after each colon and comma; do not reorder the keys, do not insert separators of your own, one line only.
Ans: {"value": 26, "unit": "°C"}
